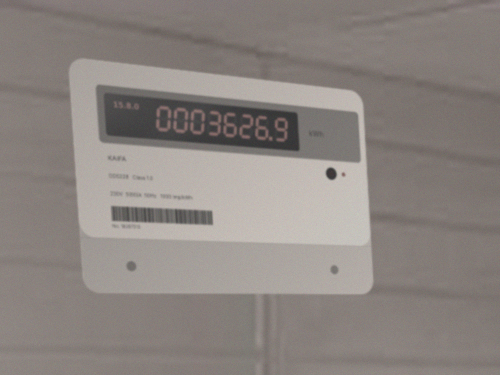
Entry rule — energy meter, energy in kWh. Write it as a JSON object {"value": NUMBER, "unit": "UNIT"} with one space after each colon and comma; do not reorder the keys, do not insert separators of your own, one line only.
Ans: {"value": 3626.9, "unit": "kWh"}
